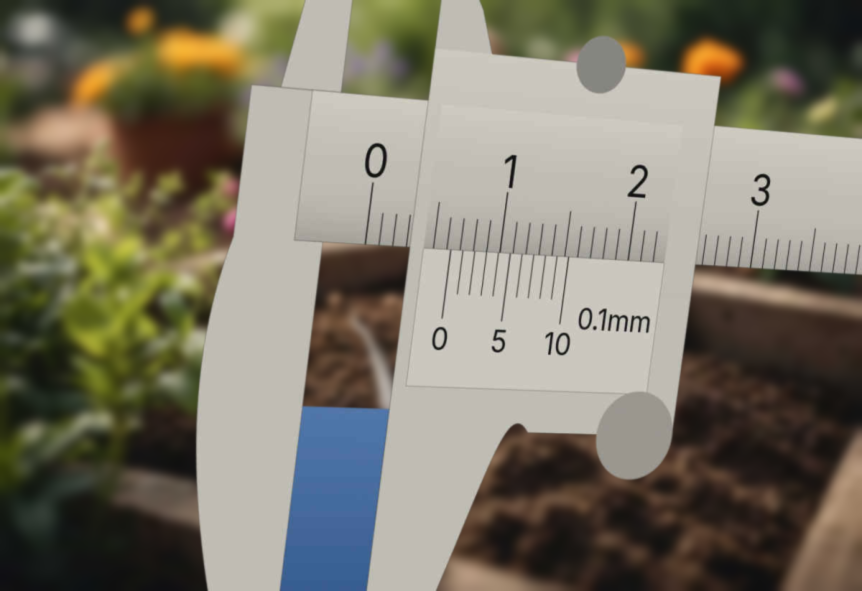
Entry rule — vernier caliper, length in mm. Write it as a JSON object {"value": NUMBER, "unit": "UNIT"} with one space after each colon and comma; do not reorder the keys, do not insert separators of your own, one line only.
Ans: {"value": 6.3, "unit": "mm"}
